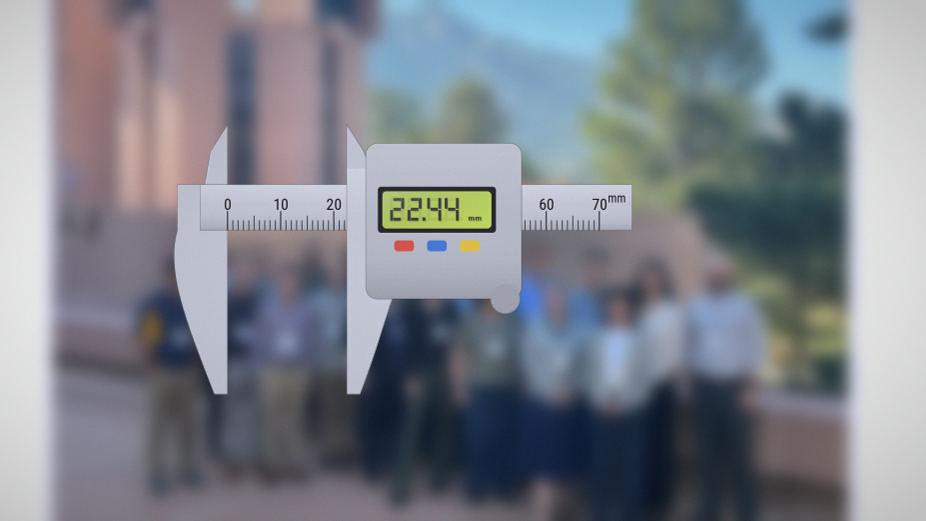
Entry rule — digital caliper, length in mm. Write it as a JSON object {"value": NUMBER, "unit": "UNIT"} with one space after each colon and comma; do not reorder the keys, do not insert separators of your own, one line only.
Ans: {"value": 22.44, "unit": "mm"}
